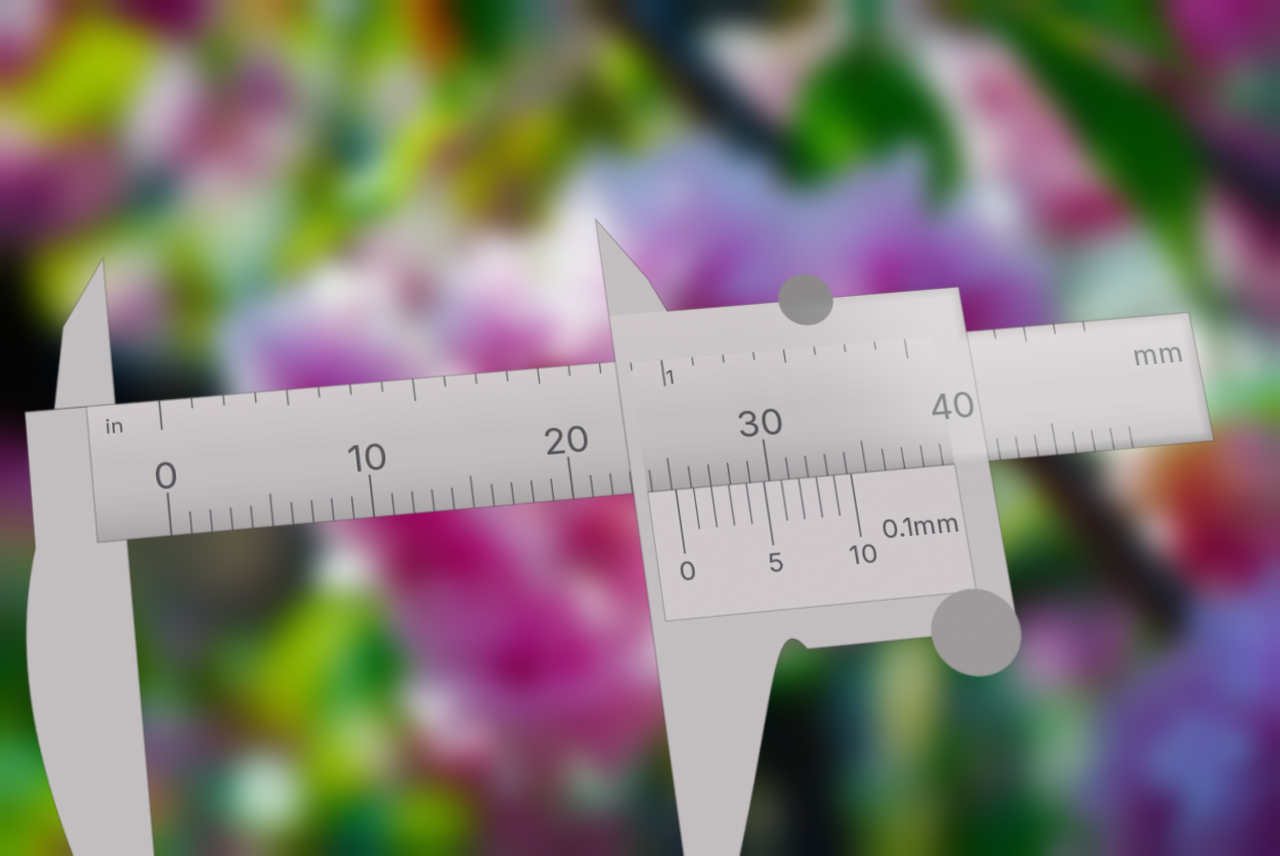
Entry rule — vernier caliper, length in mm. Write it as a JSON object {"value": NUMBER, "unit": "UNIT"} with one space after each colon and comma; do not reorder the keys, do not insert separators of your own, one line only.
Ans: {"value": 25.2, "unit": "mm"}
